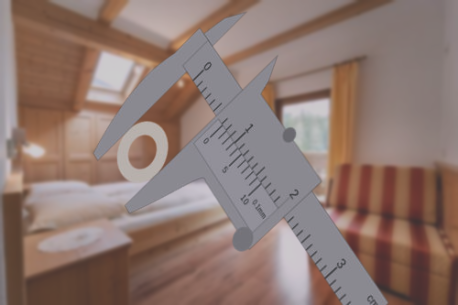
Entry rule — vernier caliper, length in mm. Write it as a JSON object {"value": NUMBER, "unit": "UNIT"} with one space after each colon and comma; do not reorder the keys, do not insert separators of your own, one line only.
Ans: {"value": 7.2, "unit": "mm"}
